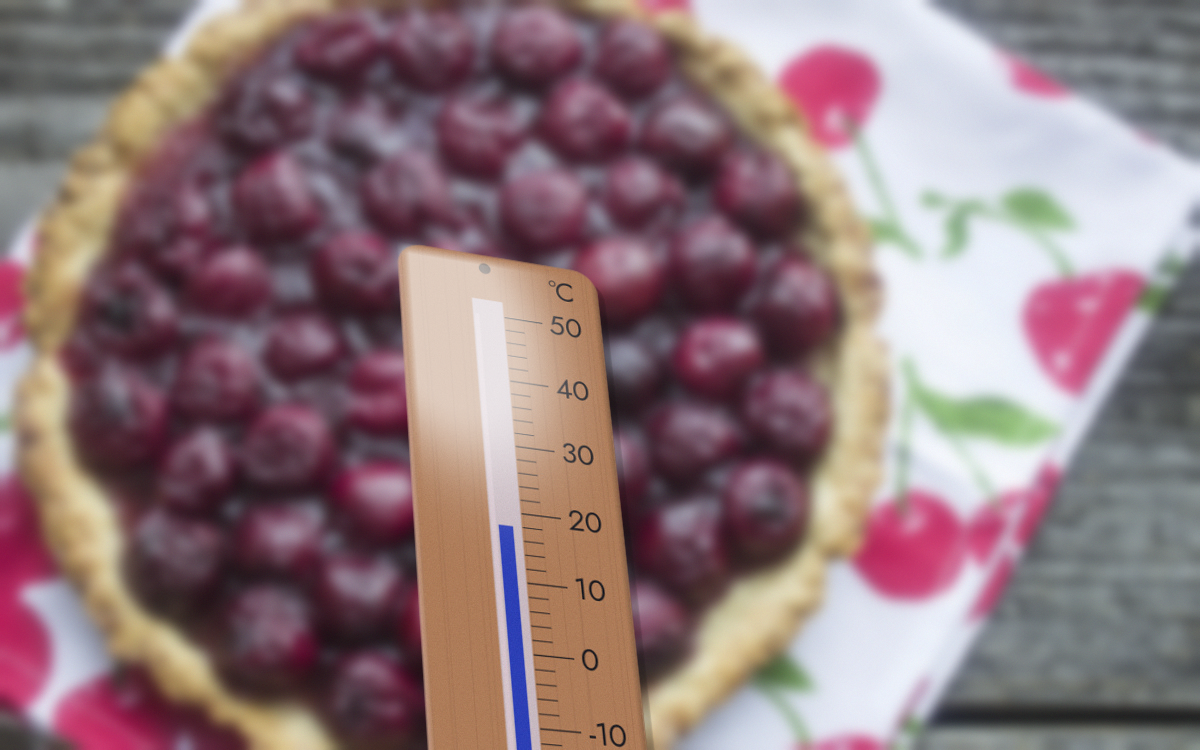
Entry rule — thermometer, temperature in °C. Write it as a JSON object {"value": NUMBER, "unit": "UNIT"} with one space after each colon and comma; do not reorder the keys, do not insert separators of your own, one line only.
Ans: {"value": 18, "unit": "°C"}
